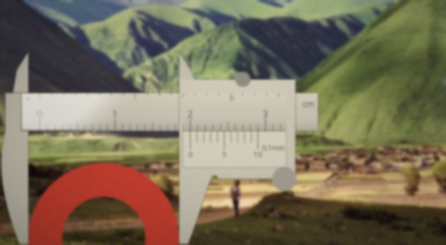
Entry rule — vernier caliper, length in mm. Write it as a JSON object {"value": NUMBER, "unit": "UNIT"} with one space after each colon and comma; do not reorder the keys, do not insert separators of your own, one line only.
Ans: {"value": 20.0, "unit": "mm"}
